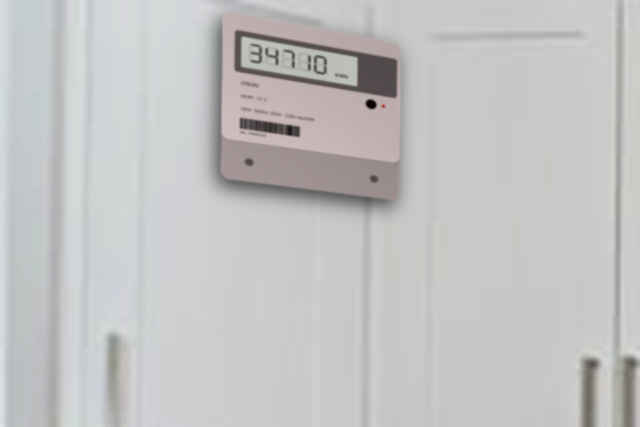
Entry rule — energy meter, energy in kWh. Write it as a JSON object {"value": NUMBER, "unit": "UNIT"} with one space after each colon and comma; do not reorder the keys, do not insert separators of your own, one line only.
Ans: {"value": 34710, "unit": "kWh"}
